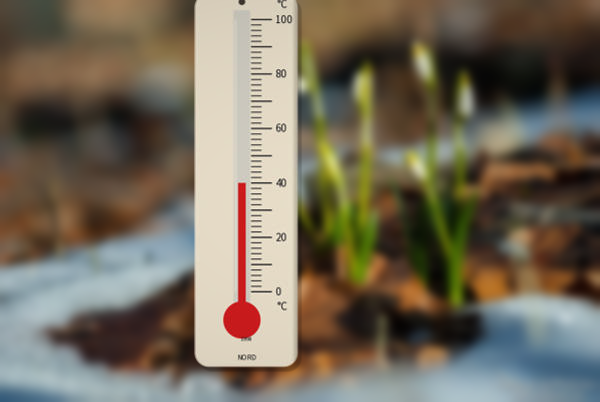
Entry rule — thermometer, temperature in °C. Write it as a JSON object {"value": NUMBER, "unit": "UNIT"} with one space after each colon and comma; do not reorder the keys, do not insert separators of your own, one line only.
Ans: {"value": 40, "unit": "°C"}
